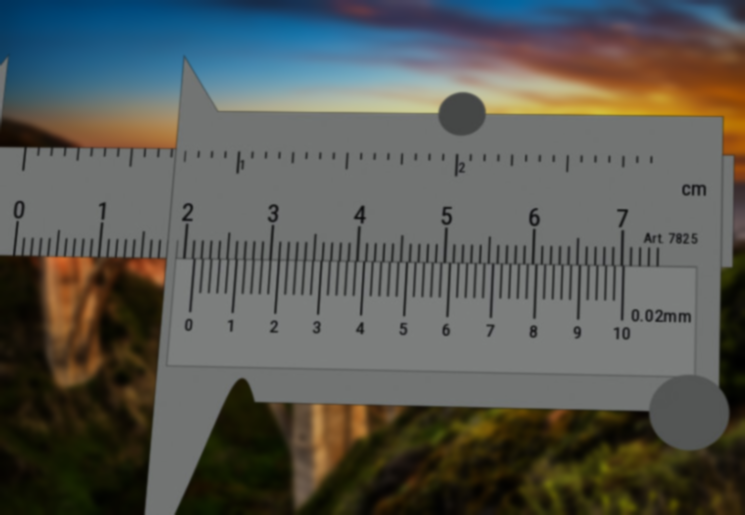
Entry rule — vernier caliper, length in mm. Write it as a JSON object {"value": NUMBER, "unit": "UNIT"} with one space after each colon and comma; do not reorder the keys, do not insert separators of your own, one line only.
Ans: {"value": 21.2, "unit": "mm"}
